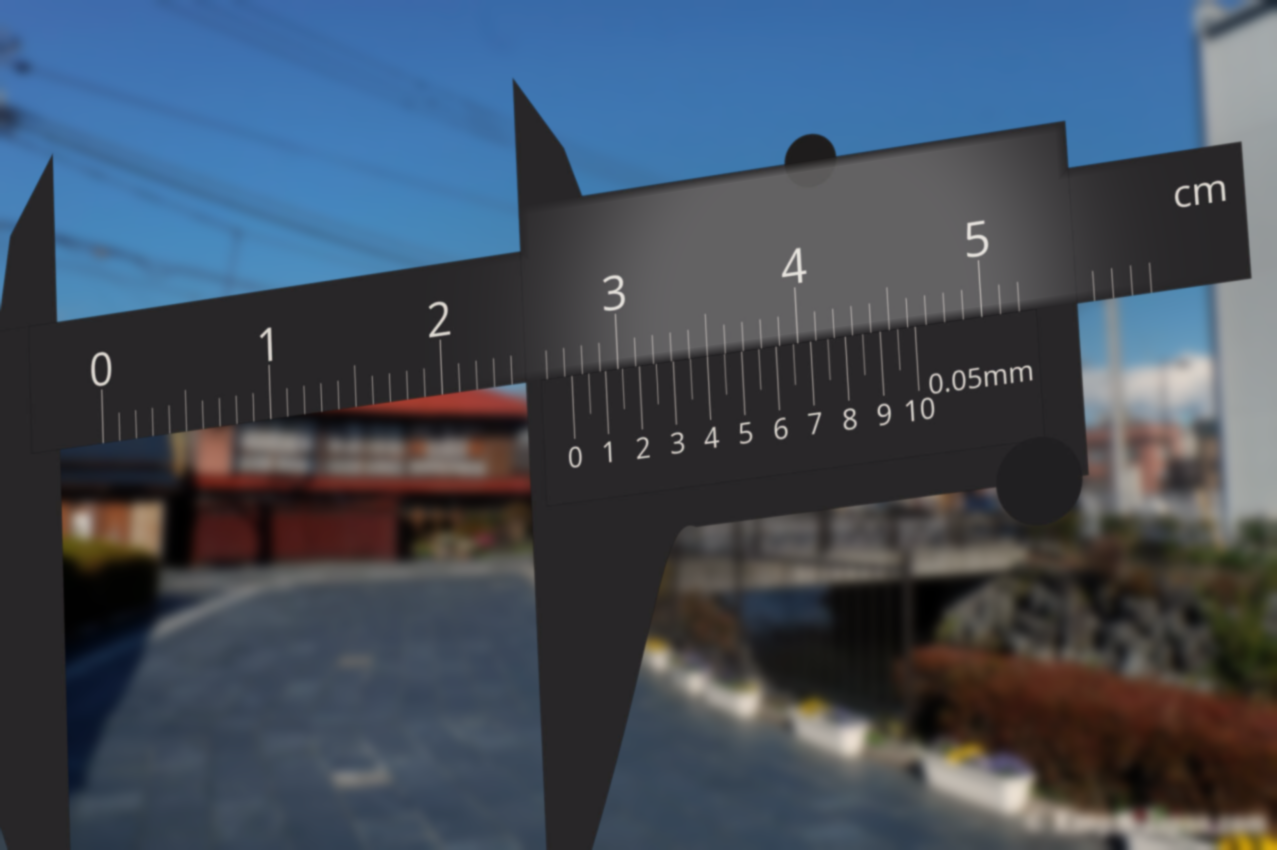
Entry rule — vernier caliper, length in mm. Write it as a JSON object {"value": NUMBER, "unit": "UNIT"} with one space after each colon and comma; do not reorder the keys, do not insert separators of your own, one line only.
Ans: {"value": 27.4, "unit": "mm"}
